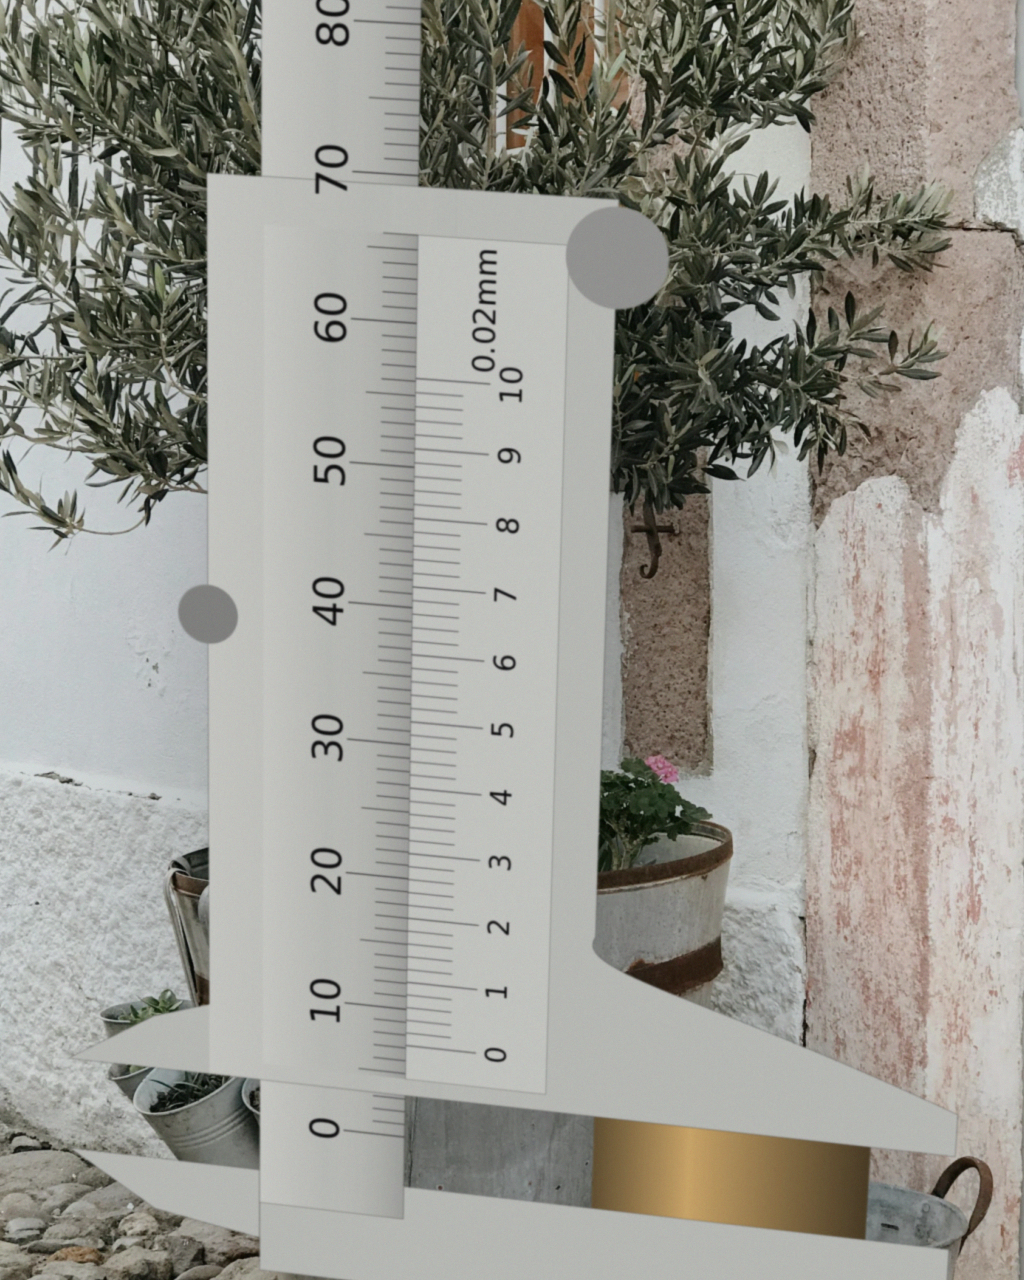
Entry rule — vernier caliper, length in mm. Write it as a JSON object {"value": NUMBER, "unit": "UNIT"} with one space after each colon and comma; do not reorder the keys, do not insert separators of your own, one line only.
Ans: {"value": 7.2, "unit": "mm"}
